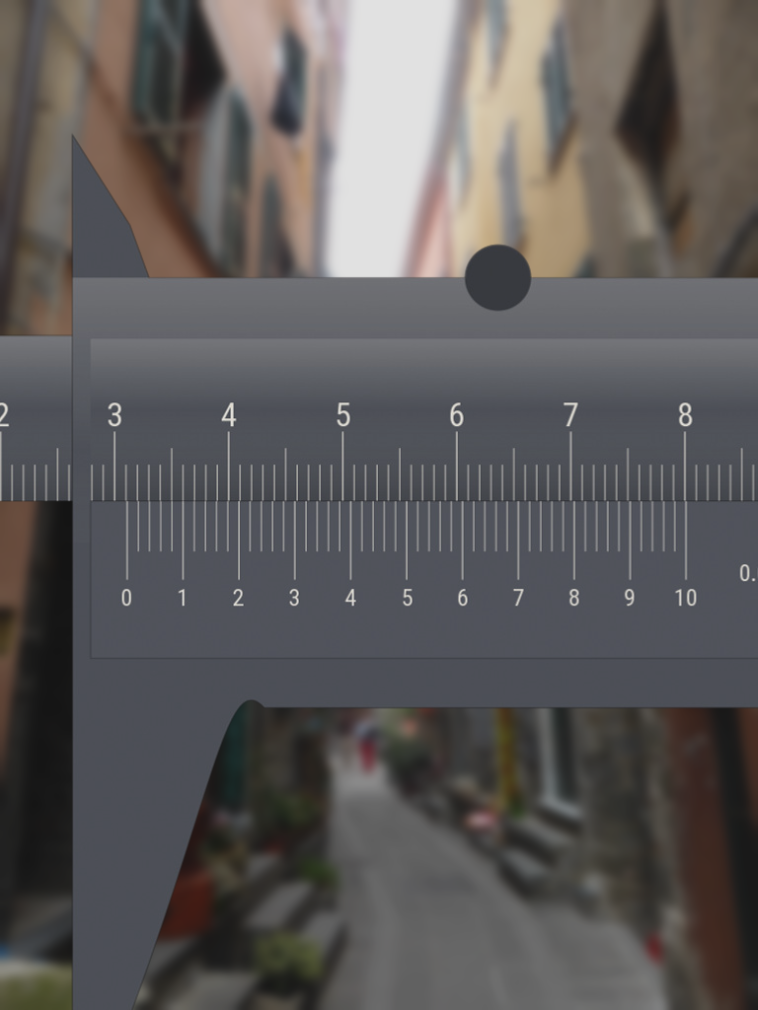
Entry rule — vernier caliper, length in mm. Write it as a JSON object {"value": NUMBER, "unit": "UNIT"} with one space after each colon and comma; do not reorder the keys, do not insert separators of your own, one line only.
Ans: {"value": 31.1, "unit": "mm"}
